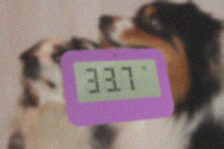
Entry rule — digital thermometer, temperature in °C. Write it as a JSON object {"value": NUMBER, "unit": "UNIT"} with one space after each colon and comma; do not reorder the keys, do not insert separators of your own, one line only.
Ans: {"value": 33.7, "unit": "°C"}
